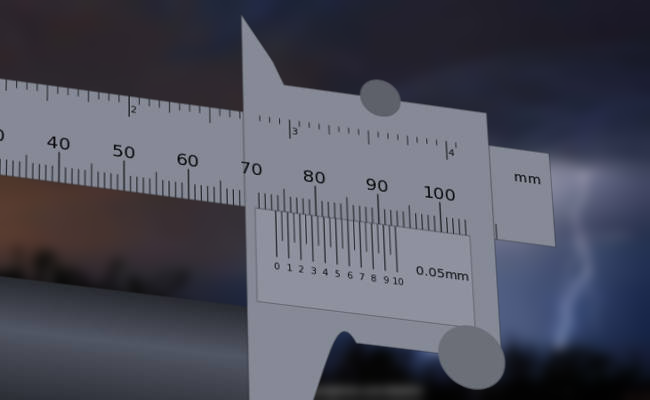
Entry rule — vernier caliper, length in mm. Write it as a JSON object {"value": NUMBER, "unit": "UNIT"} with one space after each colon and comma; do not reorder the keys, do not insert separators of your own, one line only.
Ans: {"value": 73.6, "unit": "mm"}
